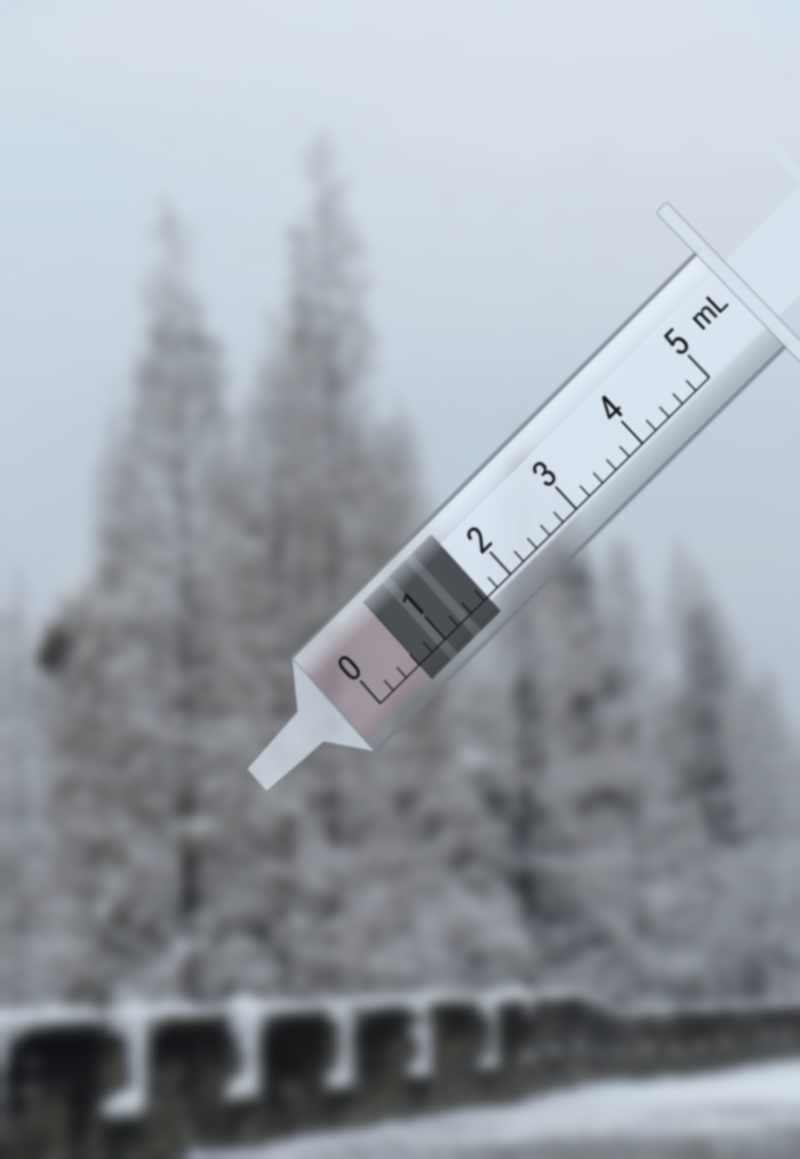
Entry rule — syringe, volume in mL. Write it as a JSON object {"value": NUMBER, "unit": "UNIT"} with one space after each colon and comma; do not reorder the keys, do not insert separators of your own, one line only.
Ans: {"value": 0.6, "unit": "mL"}
